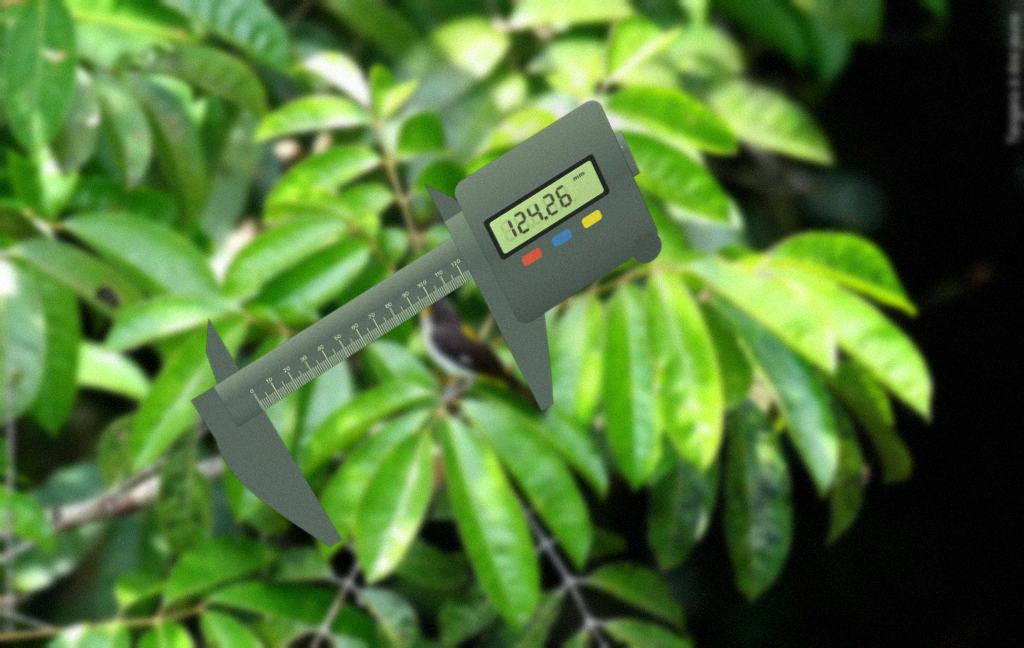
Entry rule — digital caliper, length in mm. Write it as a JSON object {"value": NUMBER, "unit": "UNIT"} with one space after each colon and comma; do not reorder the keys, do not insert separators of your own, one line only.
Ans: {"value": 124.26, "unit": "mm"}
